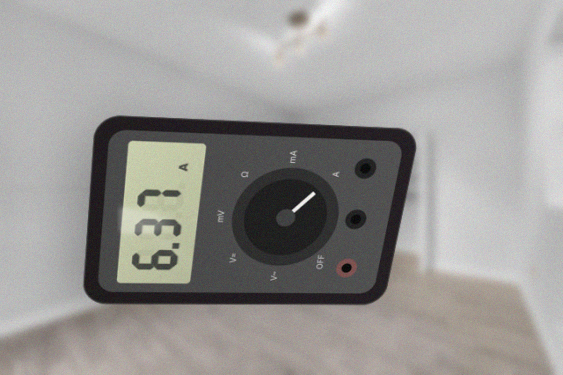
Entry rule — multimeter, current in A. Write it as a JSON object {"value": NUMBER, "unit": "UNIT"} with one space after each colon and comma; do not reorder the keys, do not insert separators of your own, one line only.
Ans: {"value": 6.37, "unit": "A"}
